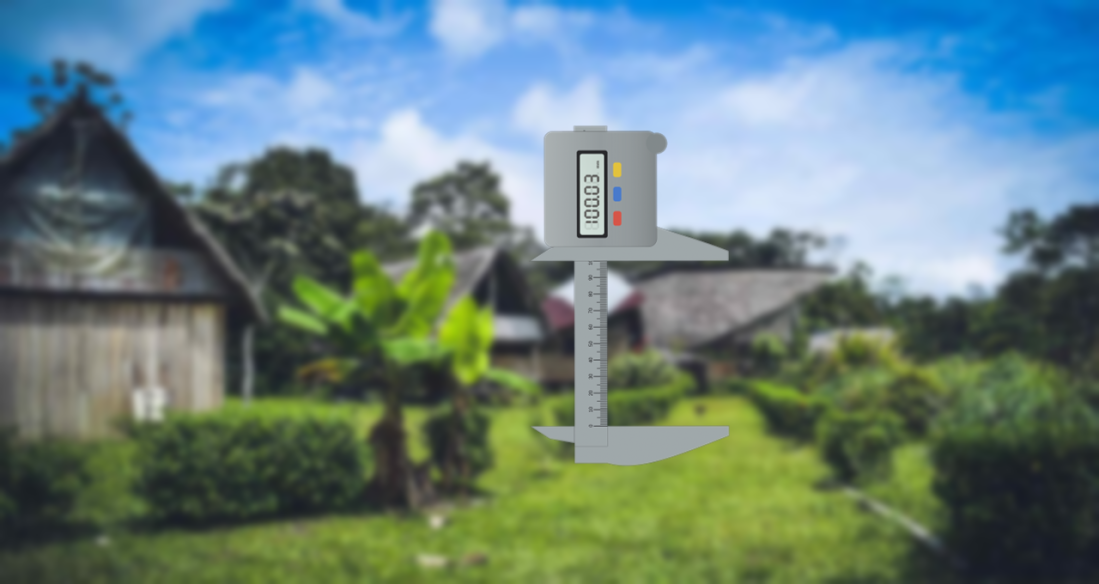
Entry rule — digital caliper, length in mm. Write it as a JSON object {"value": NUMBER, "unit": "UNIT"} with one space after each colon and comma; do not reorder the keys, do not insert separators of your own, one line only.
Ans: {"value": 100.03, "unit": "mm"}
